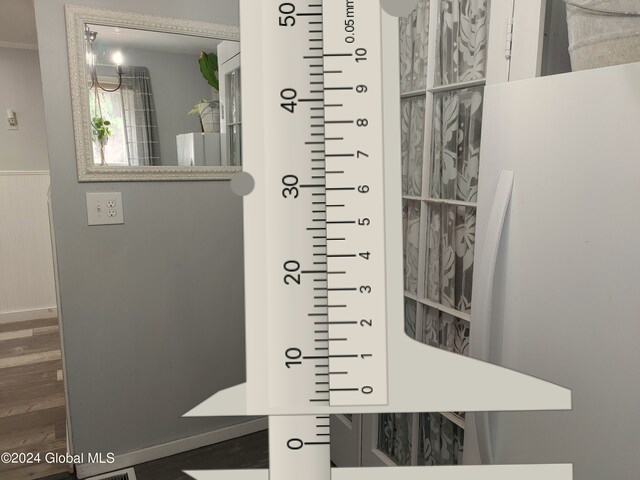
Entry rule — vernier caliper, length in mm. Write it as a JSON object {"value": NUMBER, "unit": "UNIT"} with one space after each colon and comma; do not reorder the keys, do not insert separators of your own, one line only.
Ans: {"value": 6.2, "unit": "mm"}
